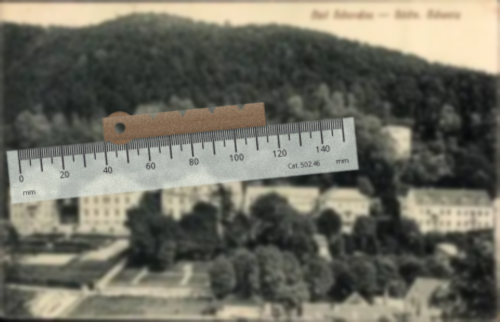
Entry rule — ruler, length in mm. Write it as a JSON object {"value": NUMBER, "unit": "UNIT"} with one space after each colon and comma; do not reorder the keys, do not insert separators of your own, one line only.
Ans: {"value": 75, "unit": "mm"}
